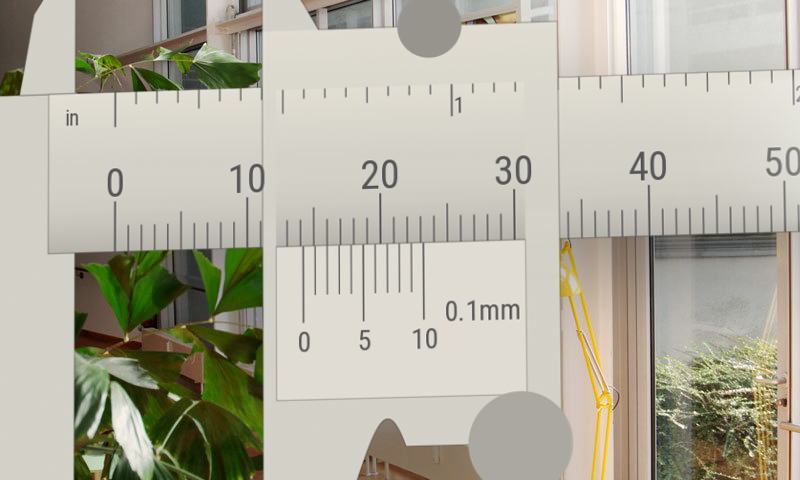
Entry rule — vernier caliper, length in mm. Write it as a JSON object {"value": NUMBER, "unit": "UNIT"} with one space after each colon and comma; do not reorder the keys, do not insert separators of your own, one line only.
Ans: {"value": 14.2, "unit": "mm"}
